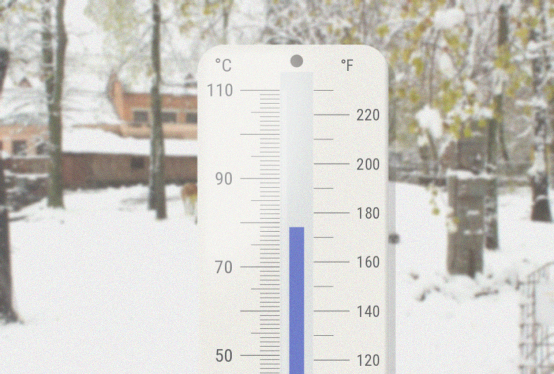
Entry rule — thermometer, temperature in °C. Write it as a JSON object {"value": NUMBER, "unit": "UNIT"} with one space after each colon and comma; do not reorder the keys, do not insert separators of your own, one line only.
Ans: {"value": 79, "unit": "°C"}
